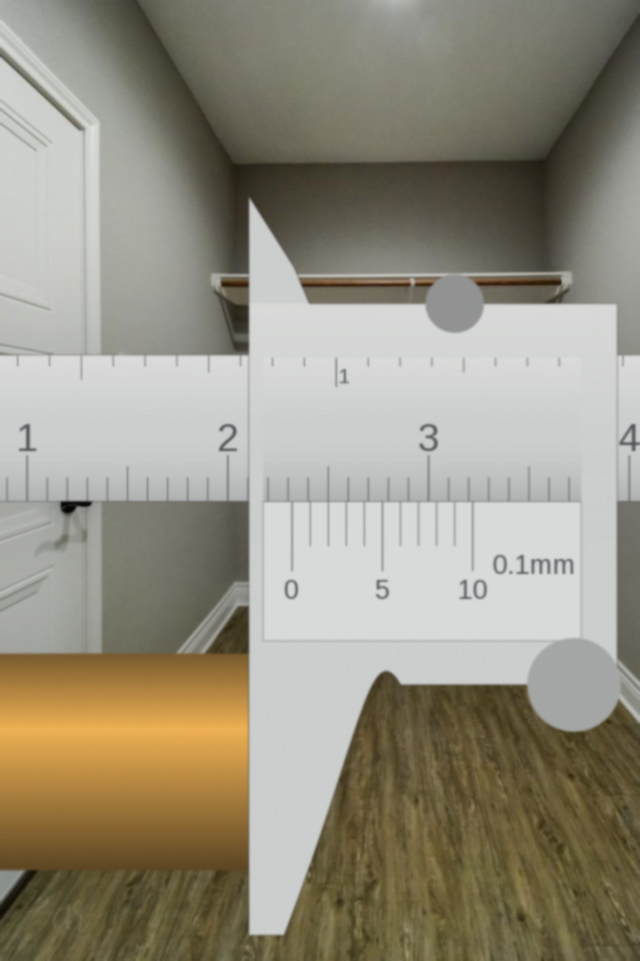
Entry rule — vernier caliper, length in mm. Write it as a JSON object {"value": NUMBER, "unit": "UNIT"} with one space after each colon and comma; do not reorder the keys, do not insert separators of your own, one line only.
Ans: {"value": 23.2, "unit": "mm"}
